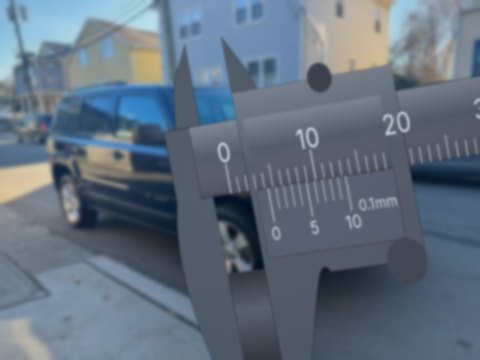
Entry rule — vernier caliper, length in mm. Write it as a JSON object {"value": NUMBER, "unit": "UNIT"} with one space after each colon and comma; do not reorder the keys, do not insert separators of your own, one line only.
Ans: {"value": 4.4, "unit": "mm"}
